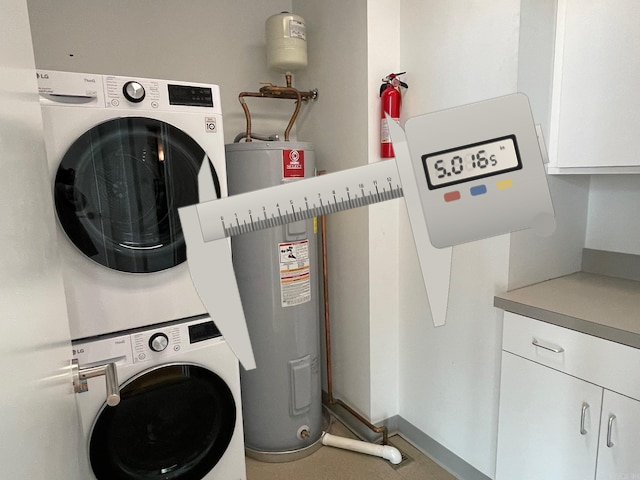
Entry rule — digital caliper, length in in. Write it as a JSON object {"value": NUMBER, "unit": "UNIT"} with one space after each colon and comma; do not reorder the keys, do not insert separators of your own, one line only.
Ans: {"value": 5.0165, "unit": "in"}
